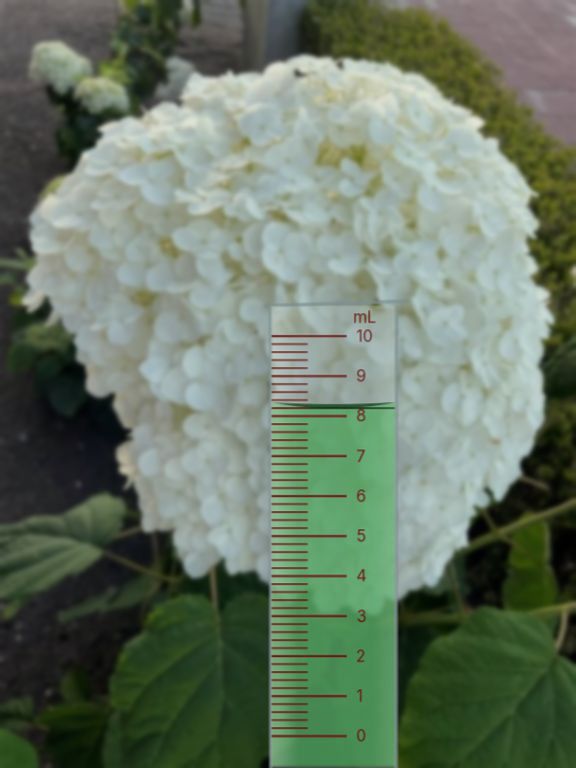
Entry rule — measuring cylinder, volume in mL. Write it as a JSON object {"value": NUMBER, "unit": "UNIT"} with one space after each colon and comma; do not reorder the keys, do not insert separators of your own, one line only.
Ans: {"value": 8.2, "unit": "mL"}
